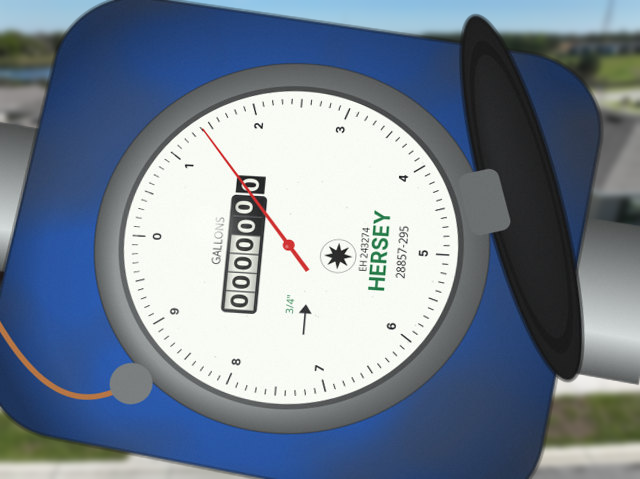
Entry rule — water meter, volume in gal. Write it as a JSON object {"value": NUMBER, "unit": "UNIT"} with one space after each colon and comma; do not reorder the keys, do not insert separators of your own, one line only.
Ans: {"value": 1.4, "unit": "gal"}
